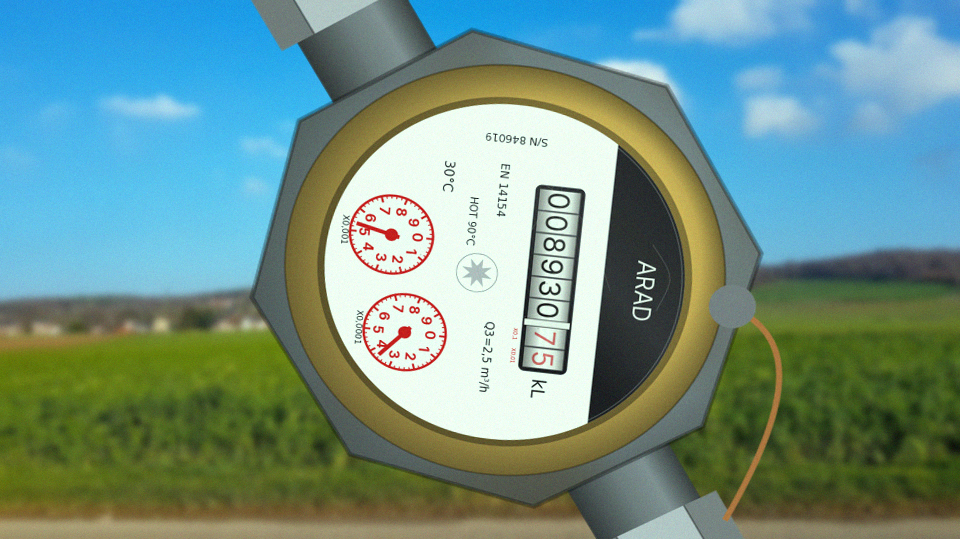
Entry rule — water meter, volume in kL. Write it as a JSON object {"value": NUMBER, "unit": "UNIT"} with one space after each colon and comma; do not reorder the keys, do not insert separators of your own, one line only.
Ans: {"value": 8930.7553, "unit": "kL"}
